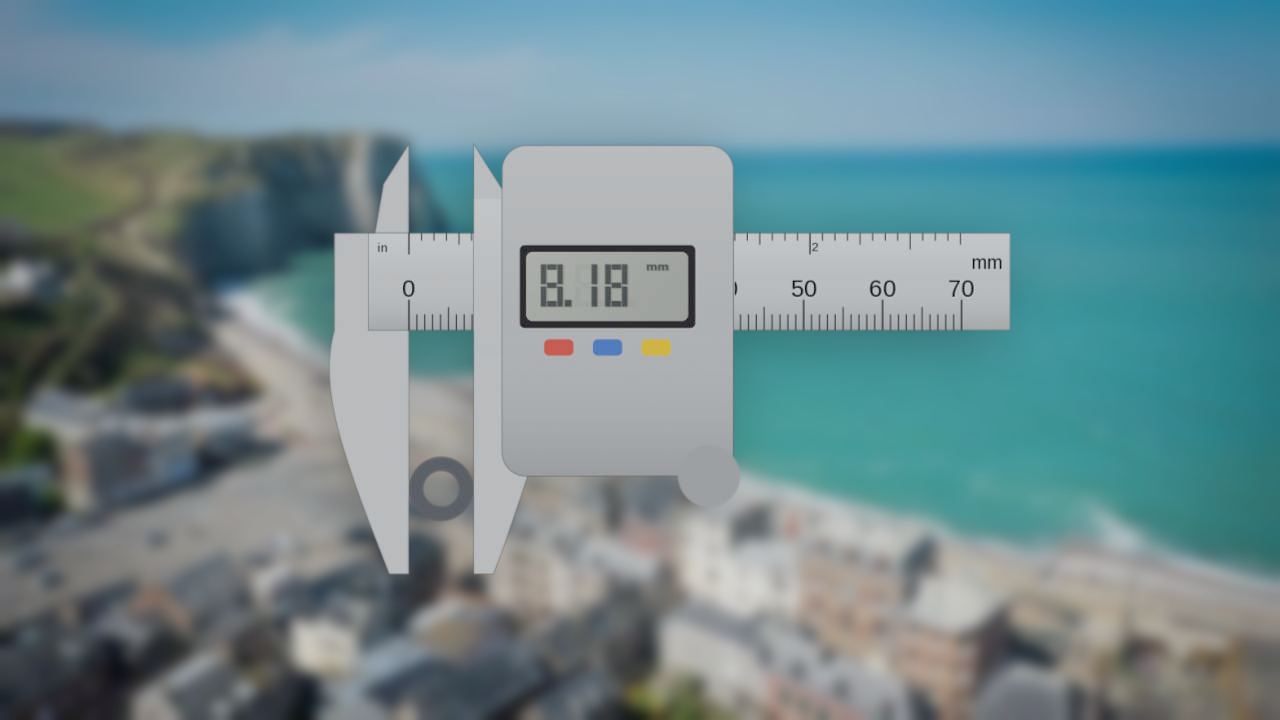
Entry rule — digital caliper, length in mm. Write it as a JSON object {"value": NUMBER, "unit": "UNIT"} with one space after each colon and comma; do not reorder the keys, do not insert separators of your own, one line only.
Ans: {"value": 8.18, "unit": "mm"}
